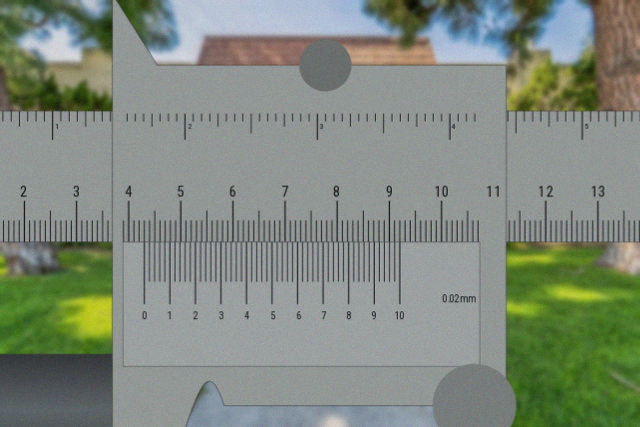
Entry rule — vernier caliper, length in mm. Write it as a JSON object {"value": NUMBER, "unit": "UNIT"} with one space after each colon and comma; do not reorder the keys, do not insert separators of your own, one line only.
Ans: {"value": 43.0, "unit": "mm"}
